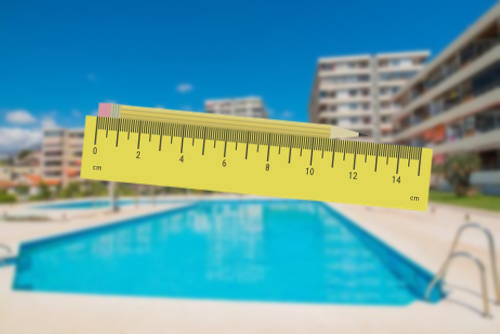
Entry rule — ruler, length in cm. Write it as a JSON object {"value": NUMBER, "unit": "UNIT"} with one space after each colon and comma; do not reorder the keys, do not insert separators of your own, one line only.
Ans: {"value": 12.5, "unit": "cm"}
